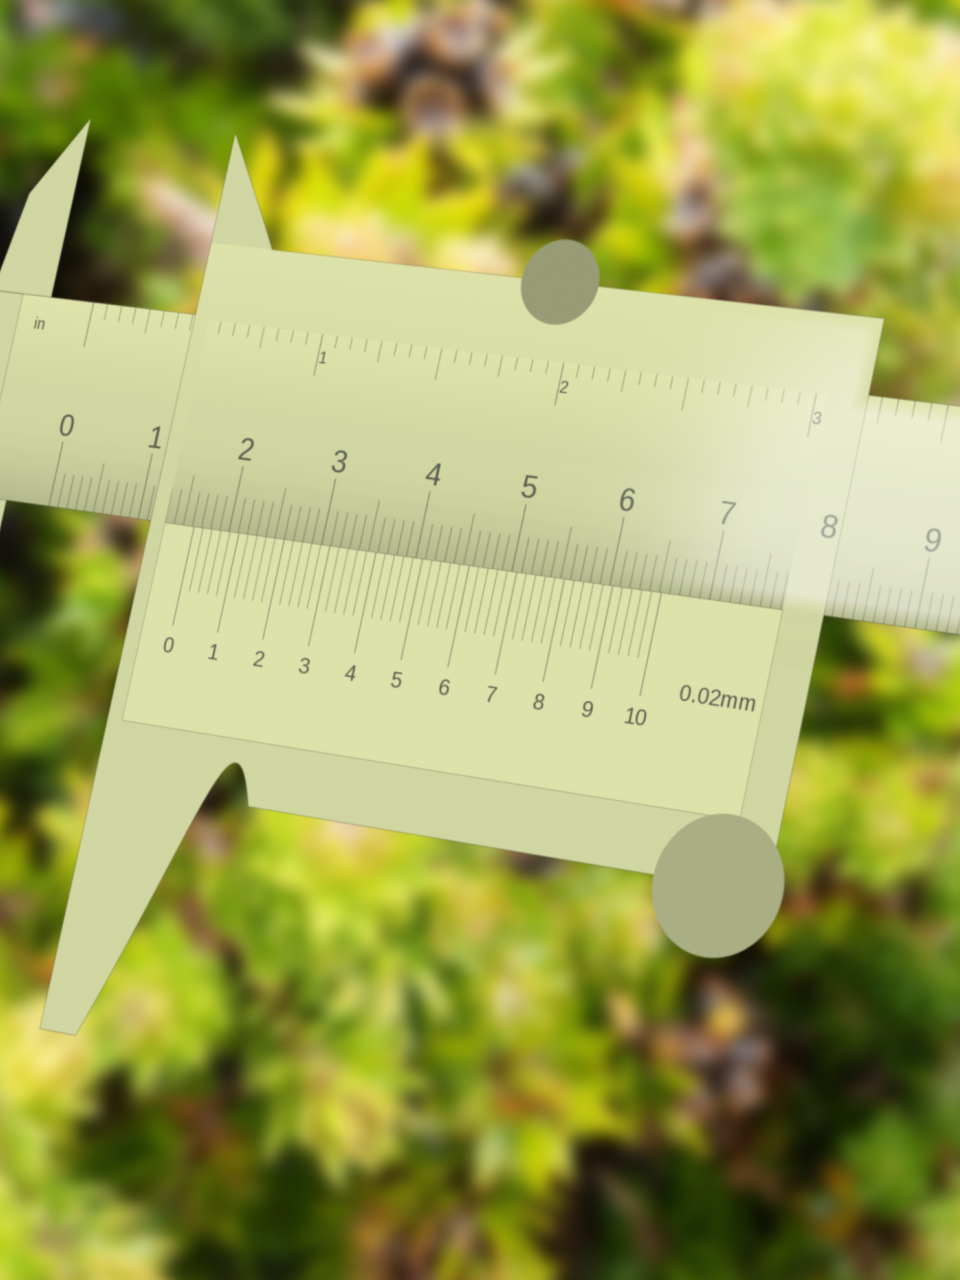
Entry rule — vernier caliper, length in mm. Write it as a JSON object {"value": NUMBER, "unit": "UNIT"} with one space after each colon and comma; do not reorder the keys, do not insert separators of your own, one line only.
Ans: {"value": 16.2, "unit": "mm"}
